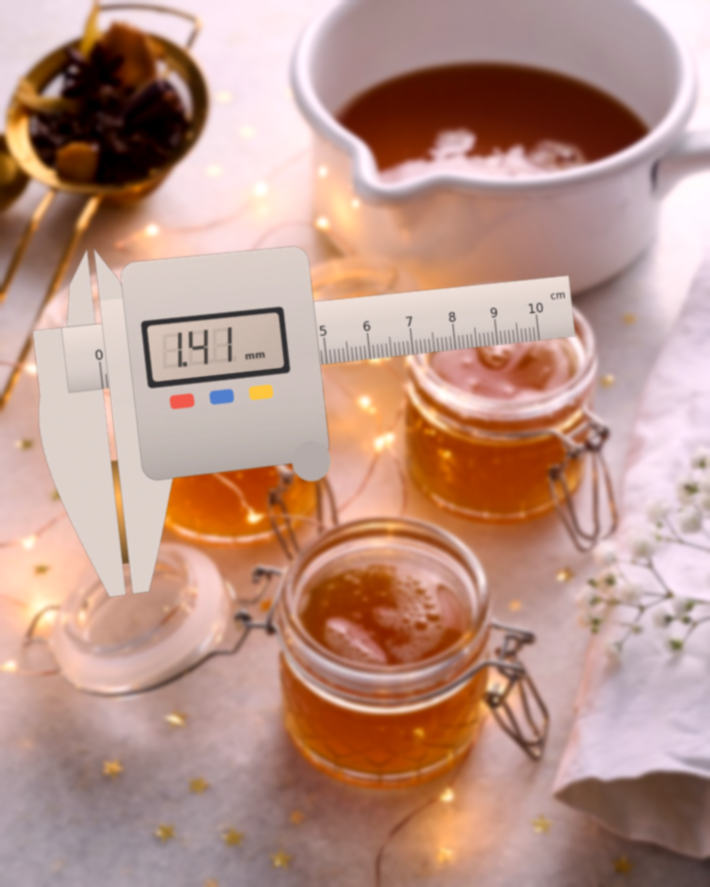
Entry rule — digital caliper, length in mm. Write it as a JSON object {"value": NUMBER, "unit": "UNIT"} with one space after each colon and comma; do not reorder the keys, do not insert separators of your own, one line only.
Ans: {"value": 1.41, "unit": "mm"}
